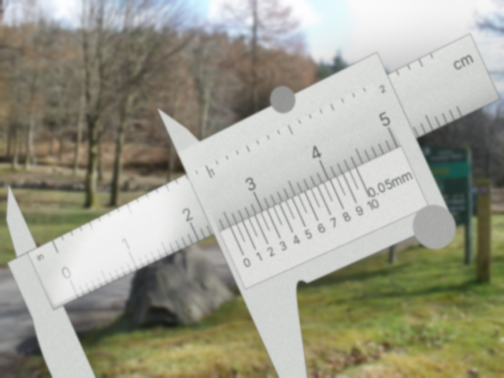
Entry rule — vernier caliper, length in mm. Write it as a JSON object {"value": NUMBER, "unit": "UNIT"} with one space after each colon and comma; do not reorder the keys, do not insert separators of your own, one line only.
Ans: {"value": 25.0, "unit": "mm"}
